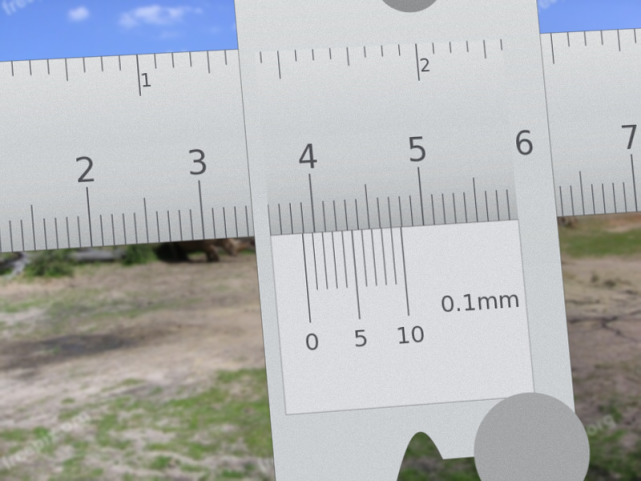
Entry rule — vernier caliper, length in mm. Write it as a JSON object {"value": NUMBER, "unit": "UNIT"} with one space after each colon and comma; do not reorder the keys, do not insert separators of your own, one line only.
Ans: {"value": 38.9, "unit": "mm"}
